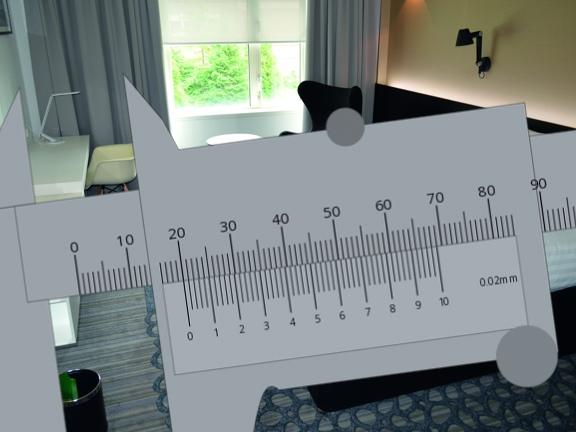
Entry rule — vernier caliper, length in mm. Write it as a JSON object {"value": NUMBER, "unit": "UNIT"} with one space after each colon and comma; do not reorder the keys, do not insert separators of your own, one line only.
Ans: {"value": 20.0, "unit": "mm"}
